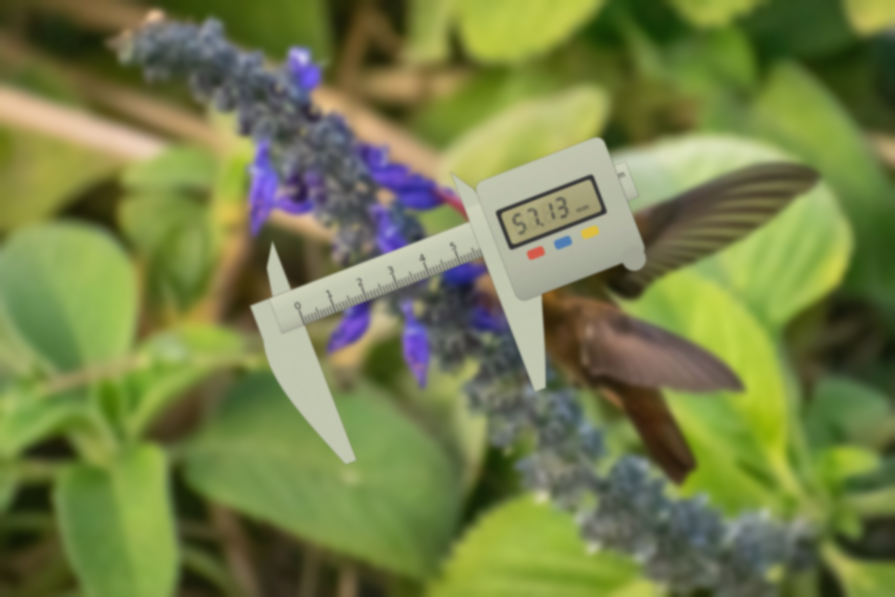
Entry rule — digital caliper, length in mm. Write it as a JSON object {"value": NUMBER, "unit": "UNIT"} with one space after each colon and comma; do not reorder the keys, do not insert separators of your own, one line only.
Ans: {"value": 57.13, "unit": "mm"}
